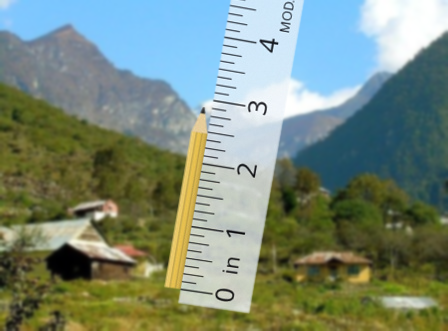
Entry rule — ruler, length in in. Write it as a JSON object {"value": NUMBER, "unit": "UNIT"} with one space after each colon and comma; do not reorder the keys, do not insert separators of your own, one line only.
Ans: {"value": 2.875, "unit": "in"}
